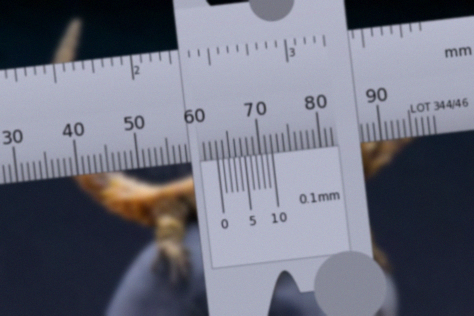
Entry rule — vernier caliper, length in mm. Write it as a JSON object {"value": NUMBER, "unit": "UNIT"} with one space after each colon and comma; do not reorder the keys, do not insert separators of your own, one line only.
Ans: {"value": 63.0, "unit": "mm"}
